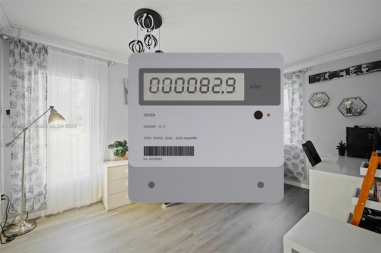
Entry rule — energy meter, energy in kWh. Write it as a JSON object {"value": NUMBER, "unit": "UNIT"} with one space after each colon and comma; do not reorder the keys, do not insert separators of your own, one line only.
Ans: {"value": 82.9, "unit": "kWh"}
